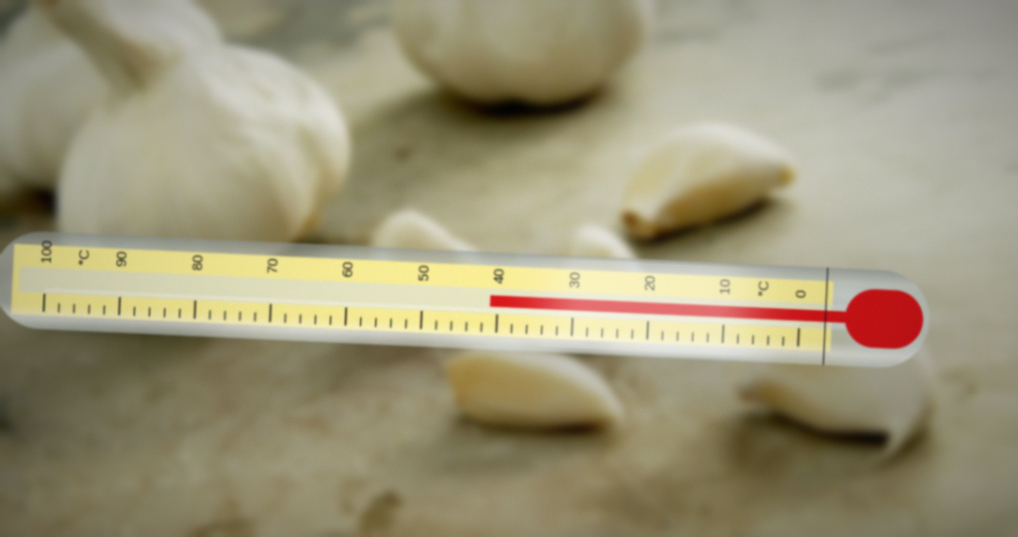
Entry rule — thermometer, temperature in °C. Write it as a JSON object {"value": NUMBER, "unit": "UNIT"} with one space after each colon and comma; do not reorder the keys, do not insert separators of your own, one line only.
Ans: {"value": 41, "unit": "°C"}
